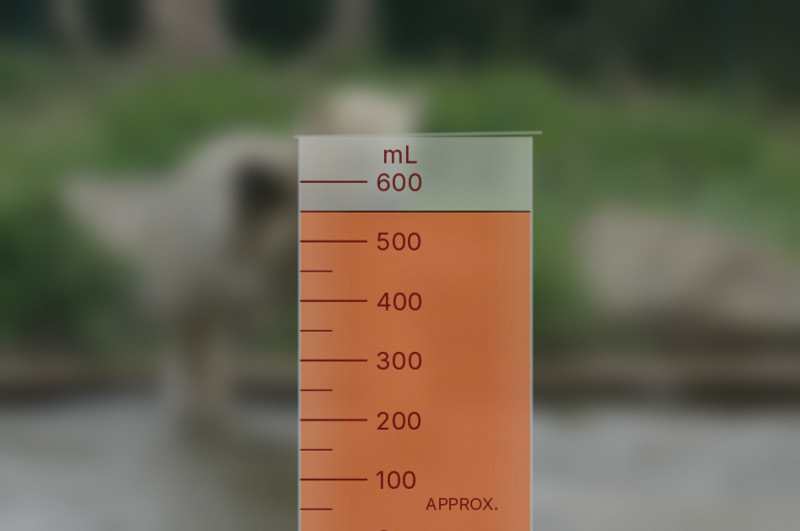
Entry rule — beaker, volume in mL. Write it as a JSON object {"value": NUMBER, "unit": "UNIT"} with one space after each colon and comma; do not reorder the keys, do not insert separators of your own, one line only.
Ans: {"value": 550, "unit": "mL"}
